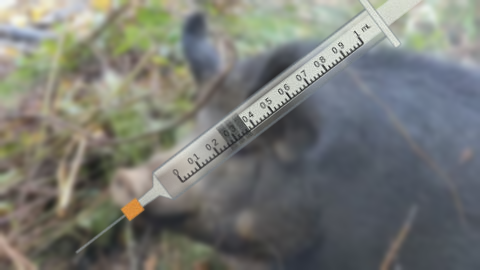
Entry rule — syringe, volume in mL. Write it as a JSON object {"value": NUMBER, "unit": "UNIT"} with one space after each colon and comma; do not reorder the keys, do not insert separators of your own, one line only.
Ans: {"value": 0.26, "unit": "mL"}
